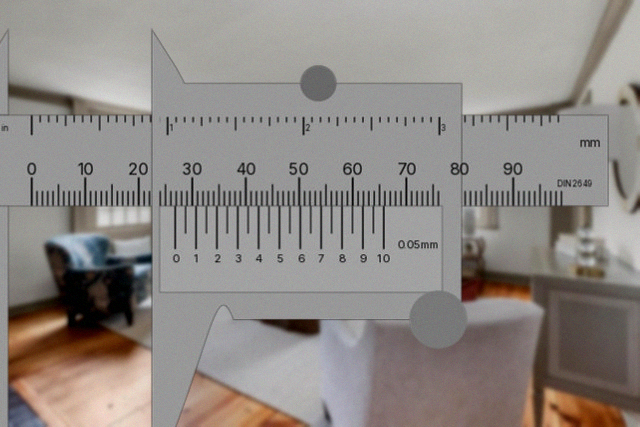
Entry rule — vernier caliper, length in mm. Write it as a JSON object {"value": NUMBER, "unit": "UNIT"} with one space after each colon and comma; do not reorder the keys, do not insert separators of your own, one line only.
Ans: {"value": 26.8, "unit": "mm"}
